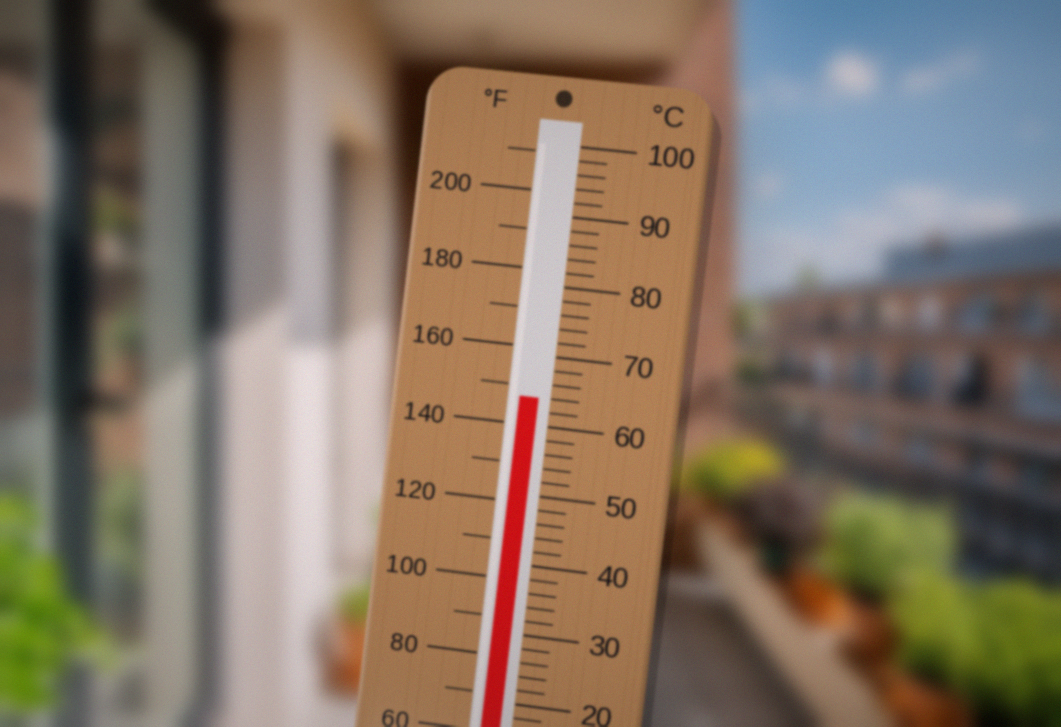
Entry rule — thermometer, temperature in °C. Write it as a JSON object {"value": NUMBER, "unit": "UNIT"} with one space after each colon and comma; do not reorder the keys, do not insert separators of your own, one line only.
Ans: {"value": 64, "unit": "°C"}
